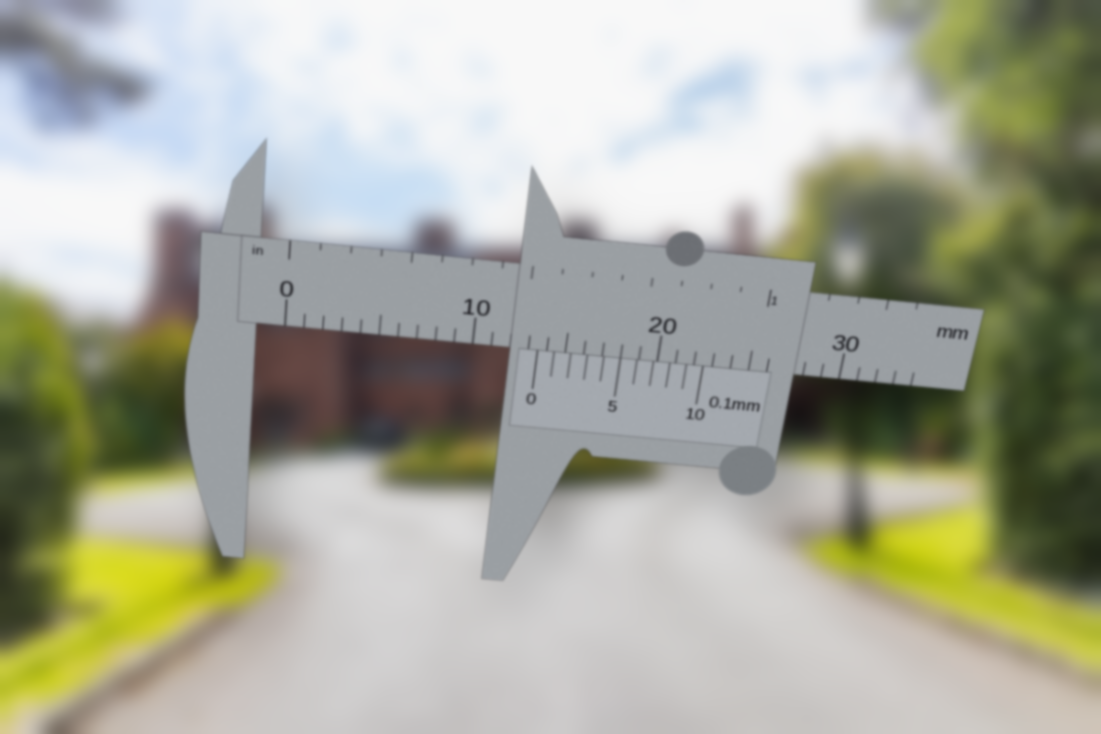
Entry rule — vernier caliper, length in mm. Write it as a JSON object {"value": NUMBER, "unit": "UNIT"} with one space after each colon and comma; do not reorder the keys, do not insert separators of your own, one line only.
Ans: {"value": 13.5, "unit": "mm"}
